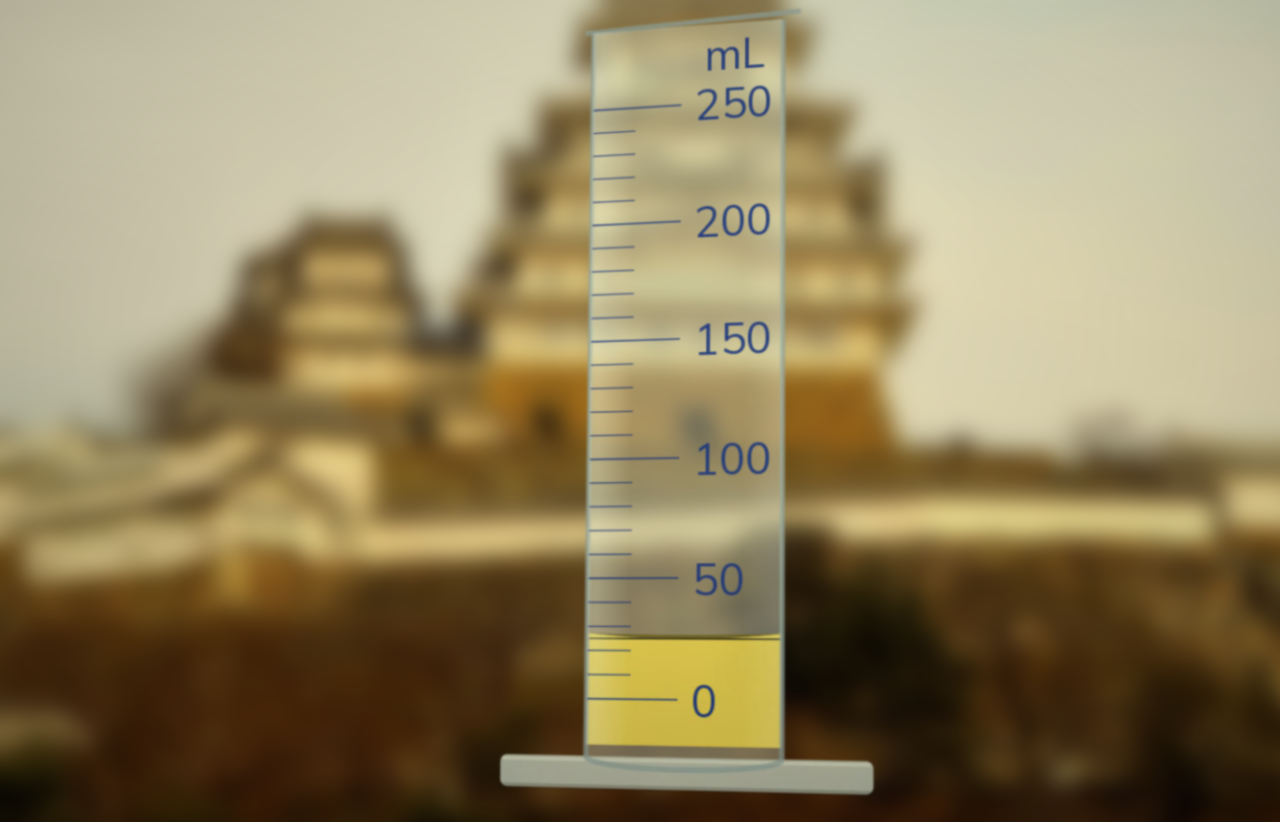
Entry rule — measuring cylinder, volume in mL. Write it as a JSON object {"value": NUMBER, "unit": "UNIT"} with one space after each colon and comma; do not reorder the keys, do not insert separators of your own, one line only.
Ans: {"value": 25, "unit": "mL"}
